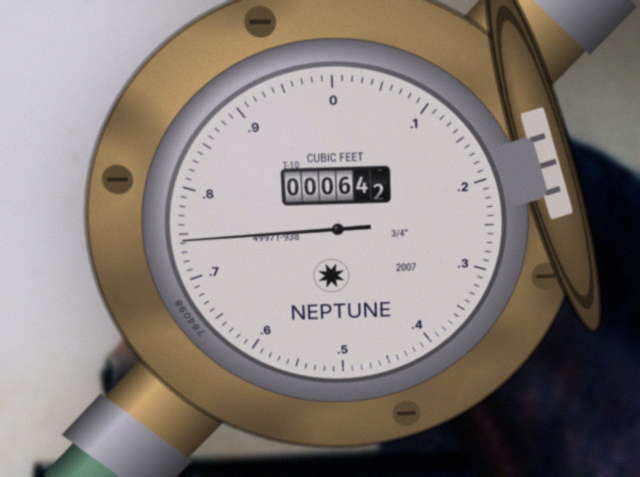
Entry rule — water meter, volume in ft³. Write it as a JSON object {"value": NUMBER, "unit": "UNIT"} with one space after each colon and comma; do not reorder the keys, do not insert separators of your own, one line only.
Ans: {"value": 641.74, "unit": "ft³"}
